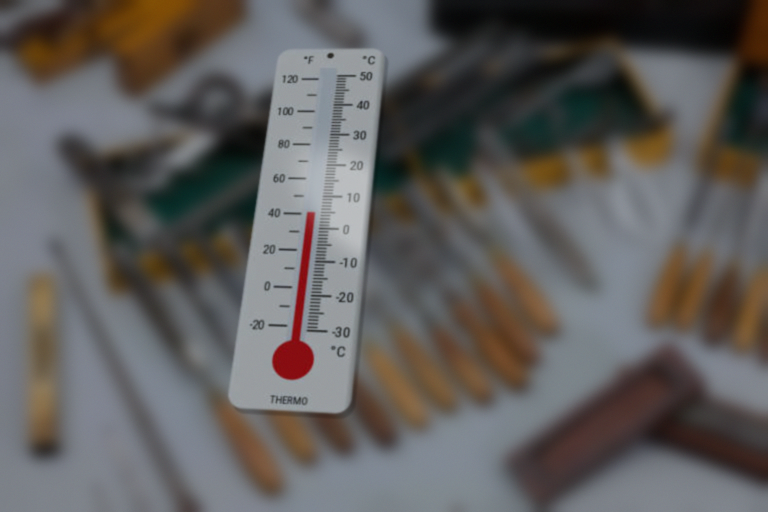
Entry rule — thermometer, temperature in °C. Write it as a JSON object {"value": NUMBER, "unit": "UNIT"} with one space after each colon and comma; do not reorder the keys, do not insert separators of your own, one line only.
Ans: {"value": 5, "unit": "°C"}
